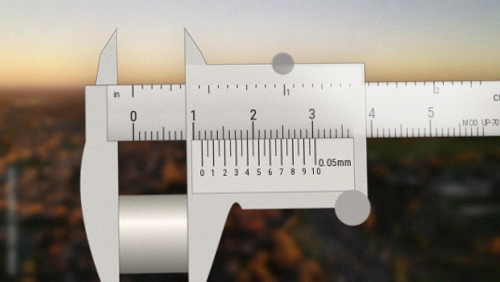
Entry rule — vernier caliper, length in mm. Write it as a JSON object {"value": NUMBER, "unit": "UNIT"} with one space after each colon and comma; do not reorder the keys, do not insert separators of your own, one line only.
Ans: {"value": 11.4, "unit": "mm"}
